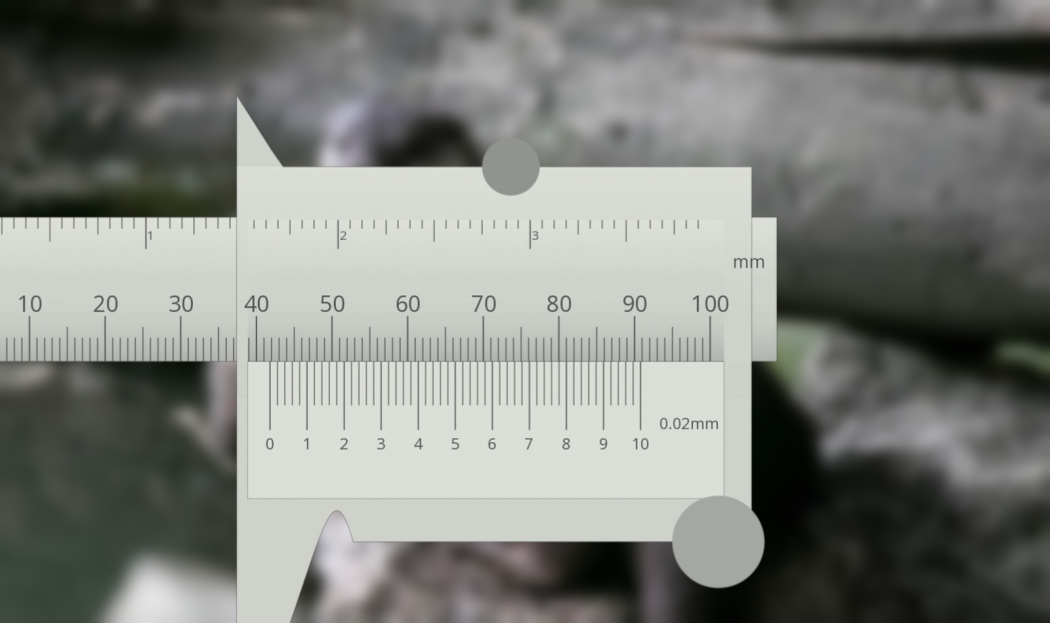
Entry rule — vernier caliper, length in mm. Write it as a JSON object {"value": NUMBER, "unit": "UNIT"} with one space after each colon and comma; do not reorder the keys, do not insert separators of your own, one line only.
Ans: {"value": 41.8, "unit": "mm"}
